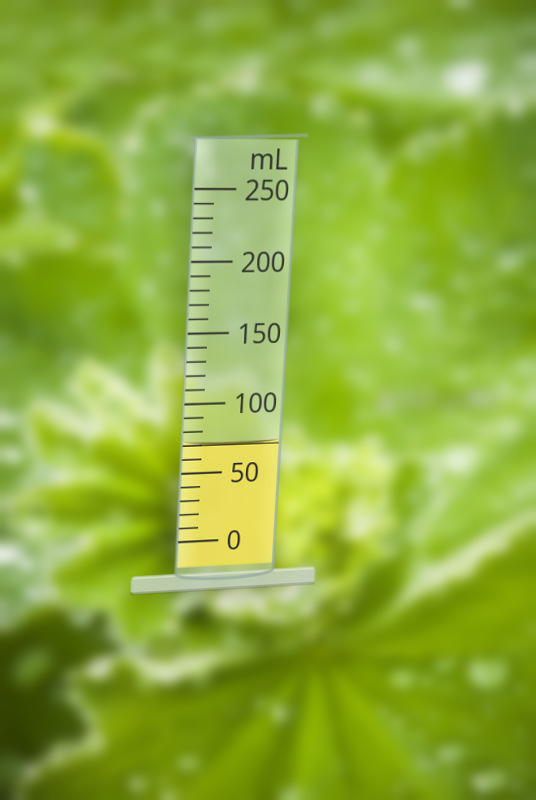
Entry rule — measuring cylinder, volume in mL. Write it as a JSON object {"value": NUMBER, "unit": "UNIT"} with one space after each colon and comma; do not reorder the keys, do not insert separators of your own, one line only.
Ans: {"value": 70, "unit": "mL"}
